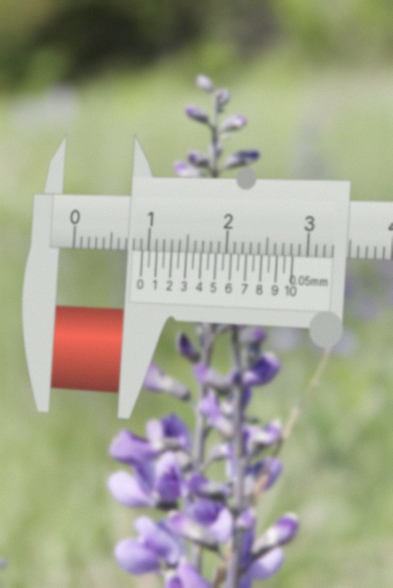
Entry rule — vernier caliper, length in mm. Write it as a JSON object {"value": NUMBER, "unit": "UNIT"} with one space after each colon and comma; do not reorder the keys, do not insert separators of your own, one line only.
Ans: {"value": 9.2, "unit": "mm"}
